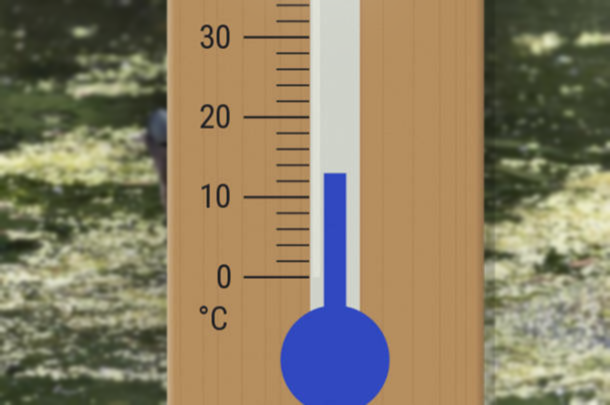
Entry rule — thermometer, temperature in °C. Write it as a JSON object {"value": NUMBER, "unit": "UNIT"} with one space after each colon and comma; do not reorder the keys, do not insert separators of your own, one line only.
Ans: {"value": 13, "unit": "°C"}
